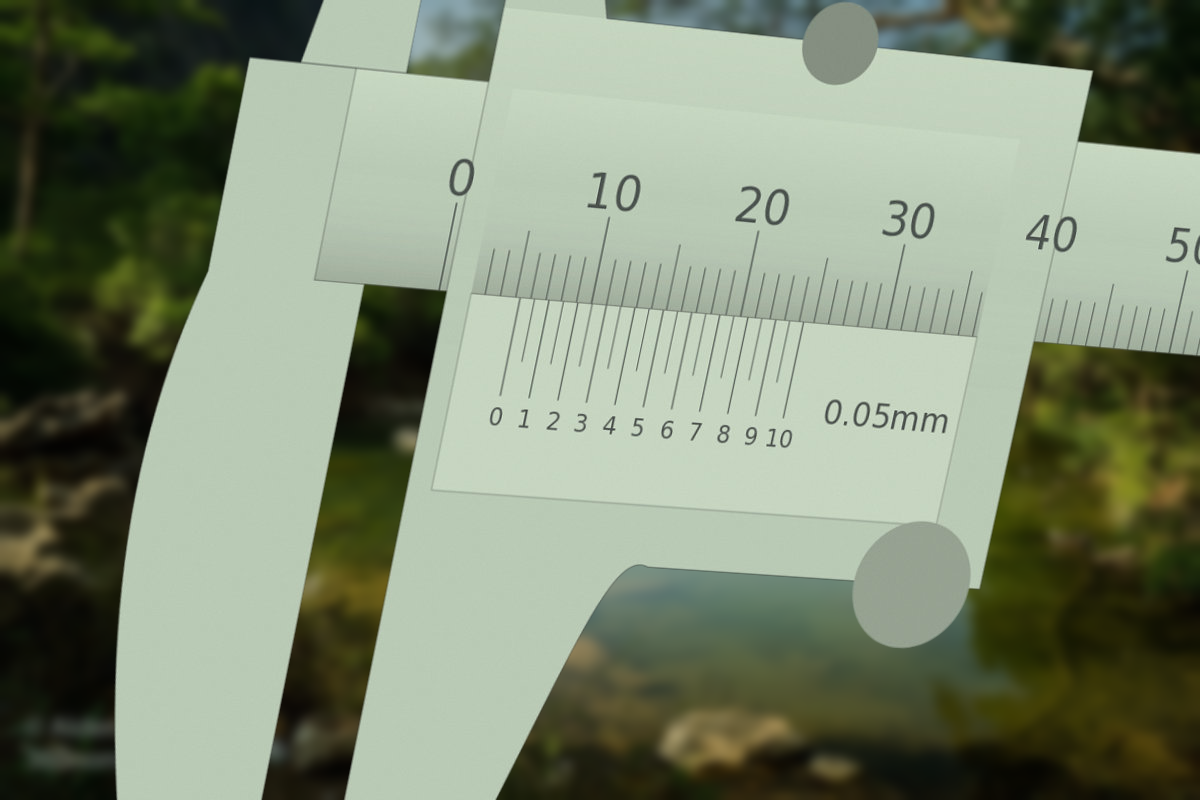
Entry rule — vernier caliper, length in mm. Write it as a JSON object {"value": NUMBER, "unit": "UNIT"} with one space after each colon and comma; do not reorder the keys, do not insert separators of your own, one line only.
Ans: {"value": 5.3, "unit": "mm"}
